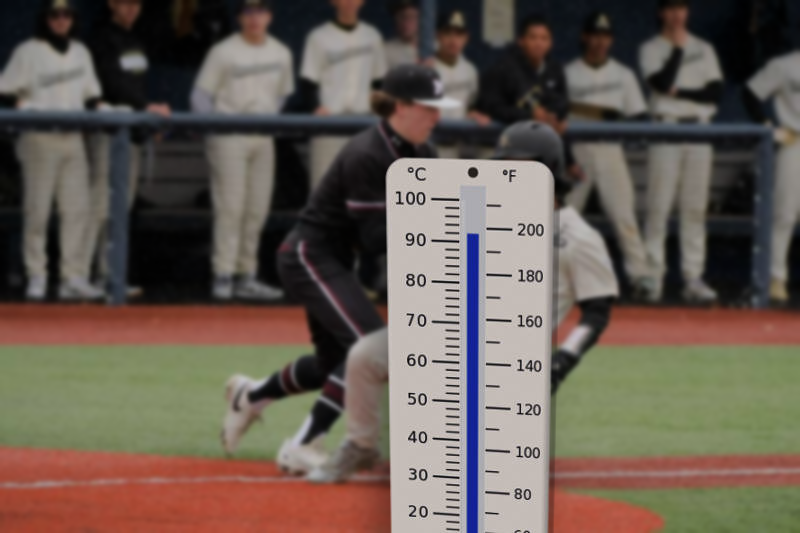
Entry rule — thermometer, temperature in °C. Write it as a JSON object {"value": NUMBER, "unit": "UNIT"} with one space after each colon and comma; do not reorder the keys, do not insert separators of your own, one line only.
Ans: {"value": 92, "unit": "°C"}
